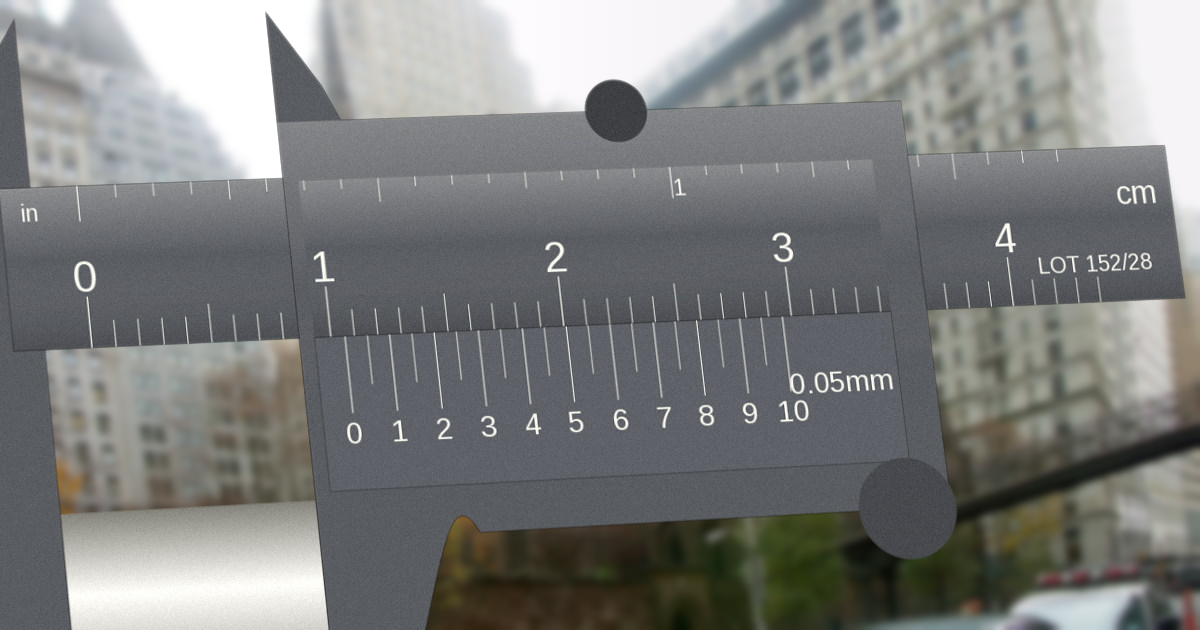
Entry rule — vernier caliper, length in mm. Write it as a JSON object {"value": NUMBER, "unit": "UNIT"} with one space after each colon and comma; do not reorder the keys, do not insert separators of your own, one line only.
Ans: {"value": 10.60, "unit": "mm"}
